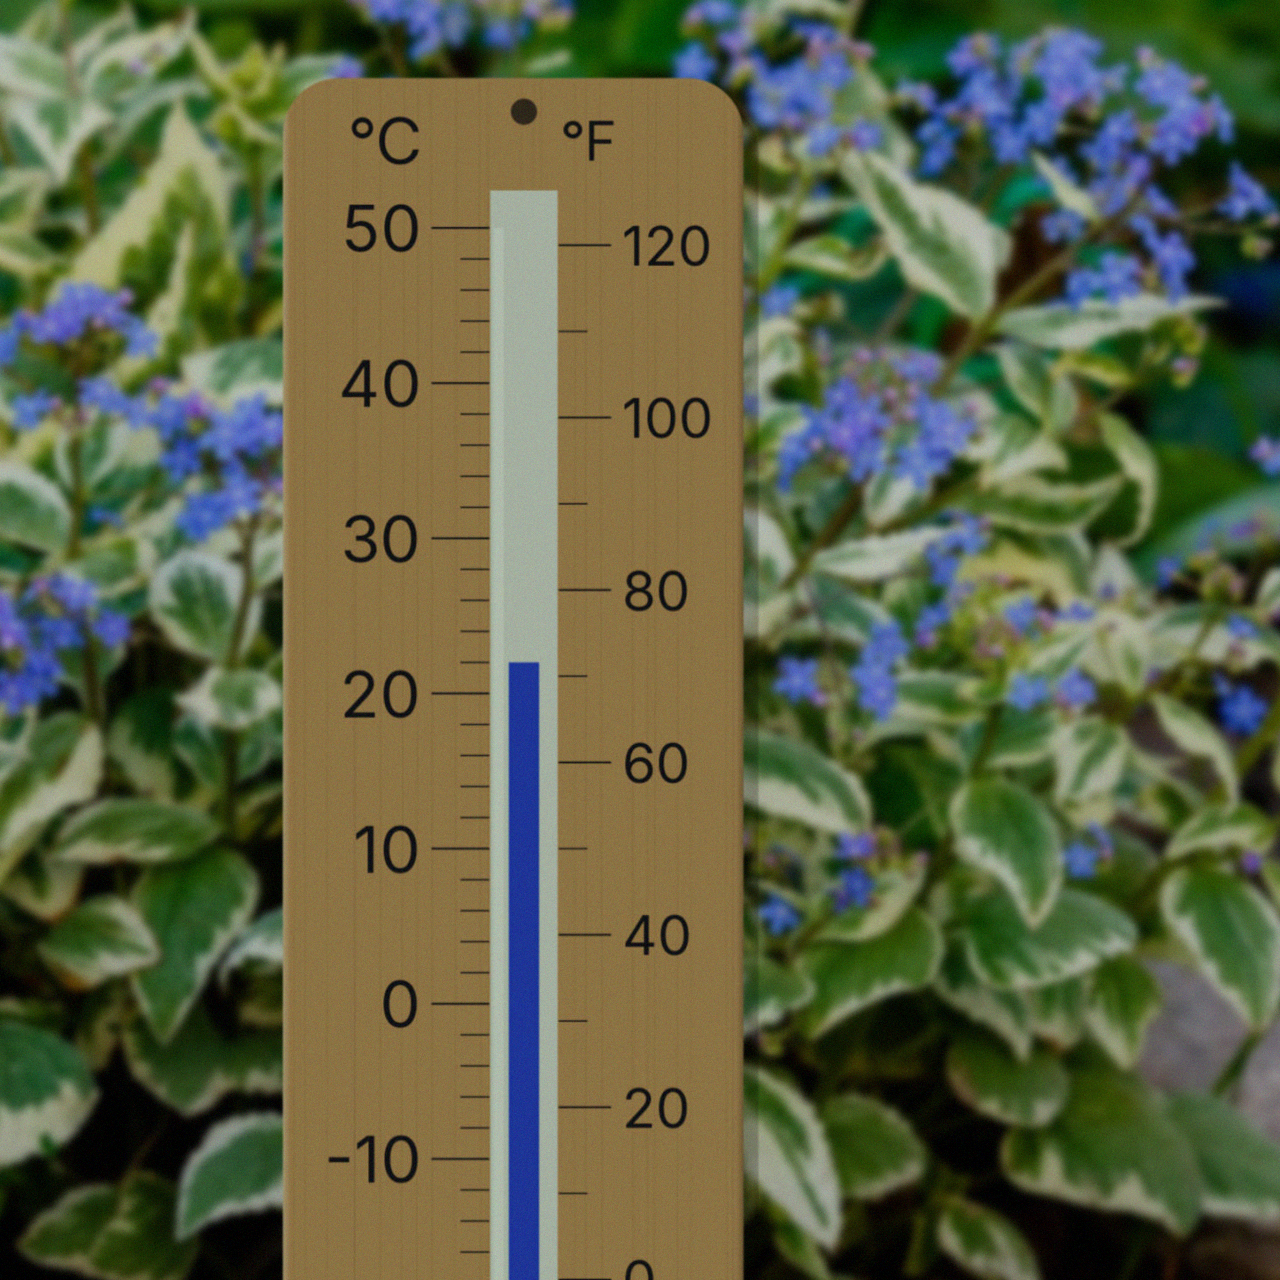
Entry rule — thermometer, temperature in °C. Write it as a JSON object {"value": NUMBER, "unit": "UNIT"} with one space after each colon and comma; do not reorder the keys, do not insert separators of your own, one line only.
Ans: {"value": 22, "unit": "°C"}
